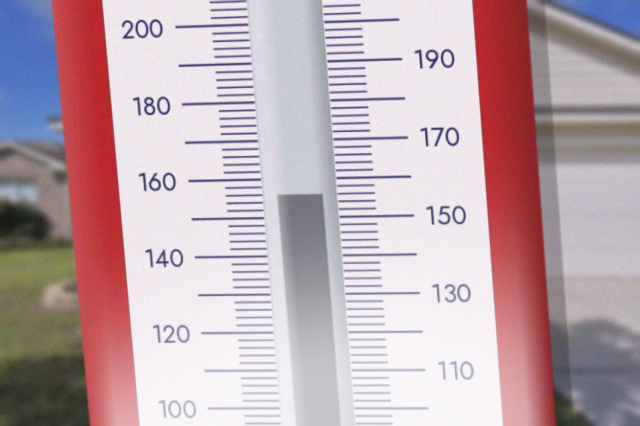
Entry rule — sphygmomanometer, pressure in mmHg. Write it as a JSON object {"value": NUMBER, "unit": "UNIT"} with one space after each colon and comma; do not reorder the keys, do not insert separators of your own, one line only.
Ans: {"value": 156, "unit": "mmHg"}
